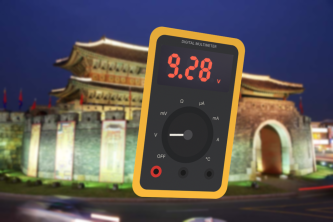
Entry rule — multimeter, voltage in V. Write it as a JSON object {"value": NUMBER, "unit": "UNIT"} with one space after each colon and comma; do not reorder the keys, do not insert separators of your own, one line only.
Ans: {"value": 9.28, "unit": "V"}
